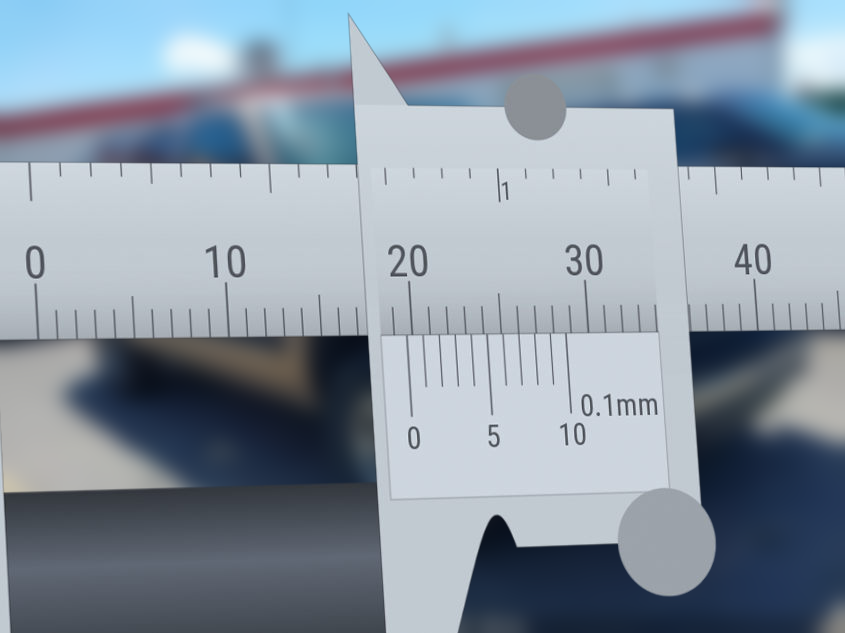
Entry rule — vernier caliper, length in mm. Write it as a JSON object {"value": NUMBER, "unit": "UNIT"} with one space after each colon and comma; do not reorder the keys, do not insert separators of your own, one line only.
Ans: {"value": 19.7, "unit": "mm"}
